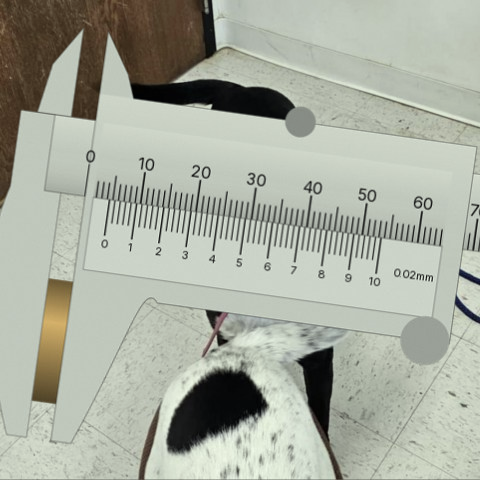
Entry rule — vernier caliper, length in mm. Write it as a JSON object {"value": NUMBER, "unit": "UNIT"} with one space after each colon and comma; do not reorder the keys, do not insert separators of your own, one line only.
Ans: {"value": 4.4, "unit": "mm"}
